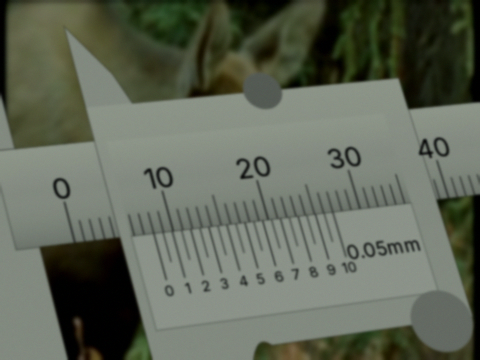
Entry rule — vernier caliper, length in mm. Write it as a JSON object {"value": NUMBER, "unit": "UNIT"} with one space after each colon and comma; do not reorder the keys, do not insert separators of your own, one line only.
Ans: {"value": 8.0, "unit": "mm"}
